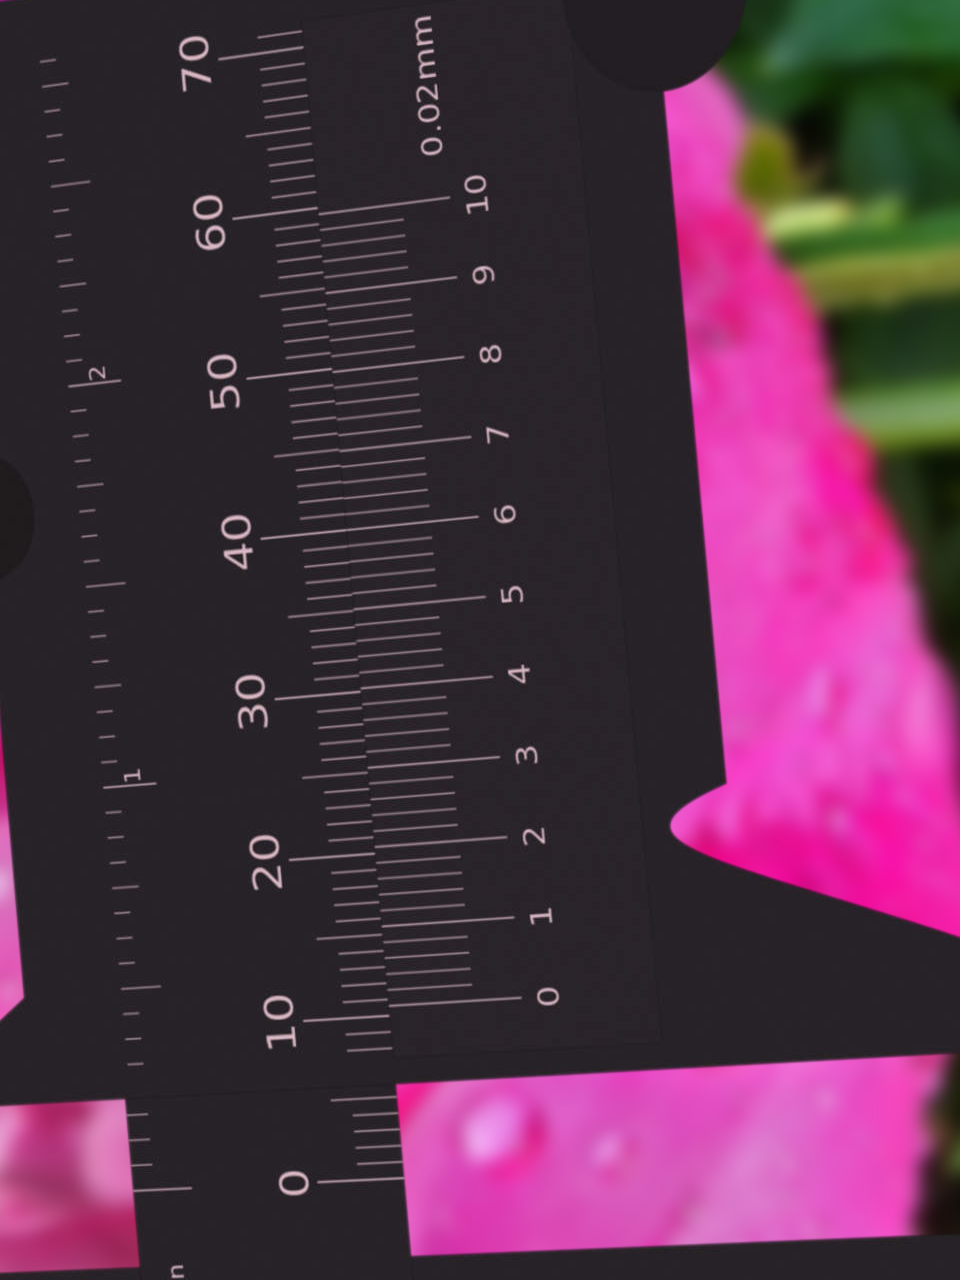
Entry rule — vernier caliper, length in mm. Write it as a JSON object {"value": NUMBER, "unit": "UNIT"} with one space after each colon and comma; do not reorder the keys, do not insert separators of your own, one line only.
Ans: {"value": 10.6, "unit": "mm"}
